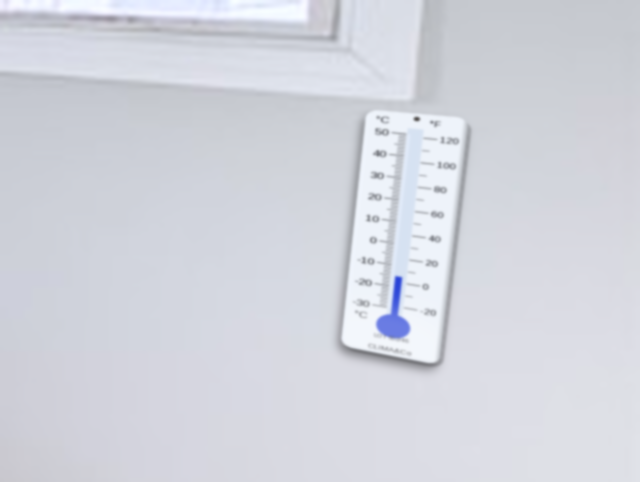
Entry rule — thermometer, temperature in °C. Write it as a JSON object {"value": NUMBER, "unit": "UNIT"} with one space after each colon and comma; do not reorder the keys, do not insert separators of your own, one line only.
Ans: {"value": -15, "unit": "°C"}
